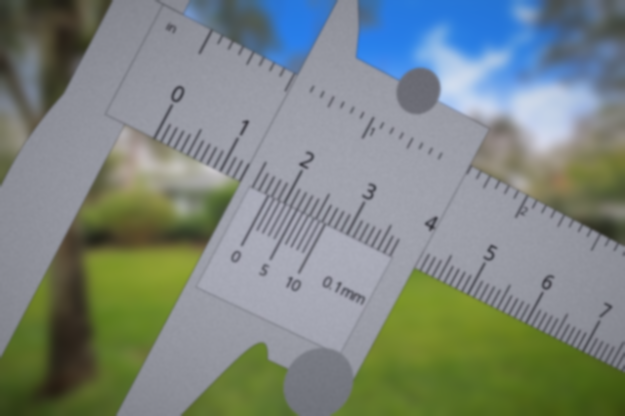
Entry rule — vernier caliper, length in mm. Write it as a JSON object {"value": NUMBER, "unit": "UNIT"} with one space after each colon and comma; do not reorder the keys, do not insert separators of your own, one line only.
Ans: {"value": 17.5, "unit": "mm"}
